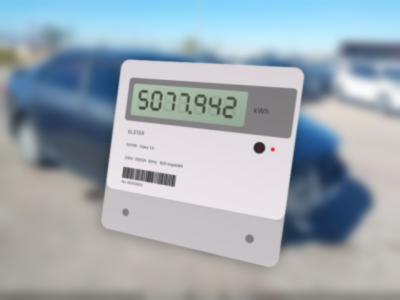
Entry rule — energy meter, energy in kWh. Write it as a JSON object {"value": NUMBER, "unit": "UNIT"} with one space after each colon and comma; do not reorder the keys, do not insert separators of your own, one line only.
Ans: {"value": 5077.942, "unit": "kWh"}
